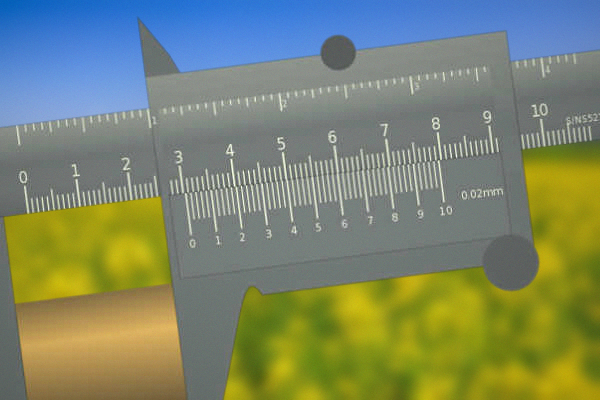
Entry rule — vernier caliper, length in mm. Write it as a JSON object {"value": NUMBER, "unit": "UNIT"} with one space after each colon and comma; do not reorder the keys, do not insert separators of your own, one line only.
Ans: {"value": 30.5, "unit": "mm"}
